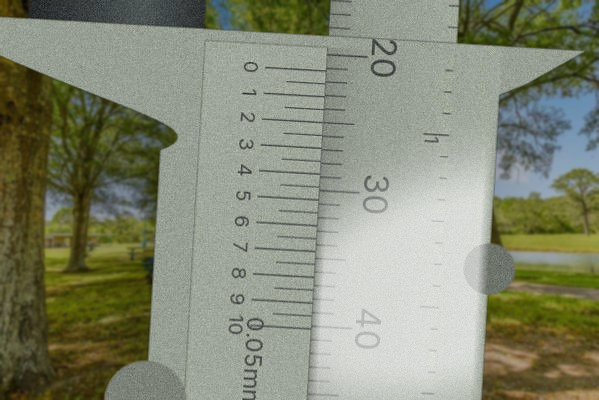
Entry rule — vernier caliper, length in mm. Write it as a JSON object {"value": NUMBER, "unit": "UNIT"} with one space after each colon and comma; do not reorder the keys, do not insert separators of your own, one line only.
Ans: {"value": 21.2, "unit": "mm"}
